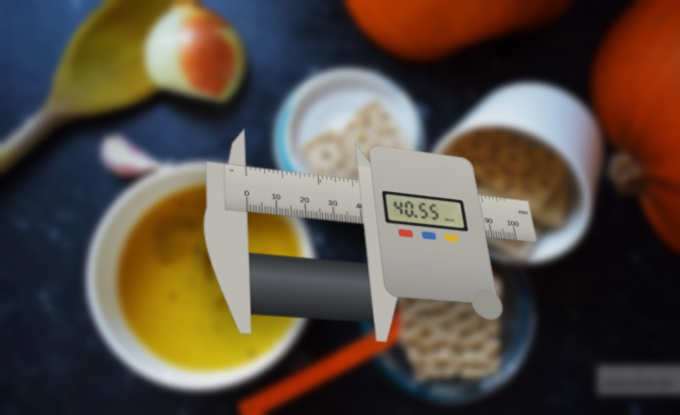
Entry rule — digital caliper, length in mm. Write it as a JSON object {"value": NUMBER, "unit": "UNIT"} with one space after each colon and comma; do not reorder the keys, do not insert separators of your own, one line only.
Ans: {"value": 40.55, "unit": "mm"}
